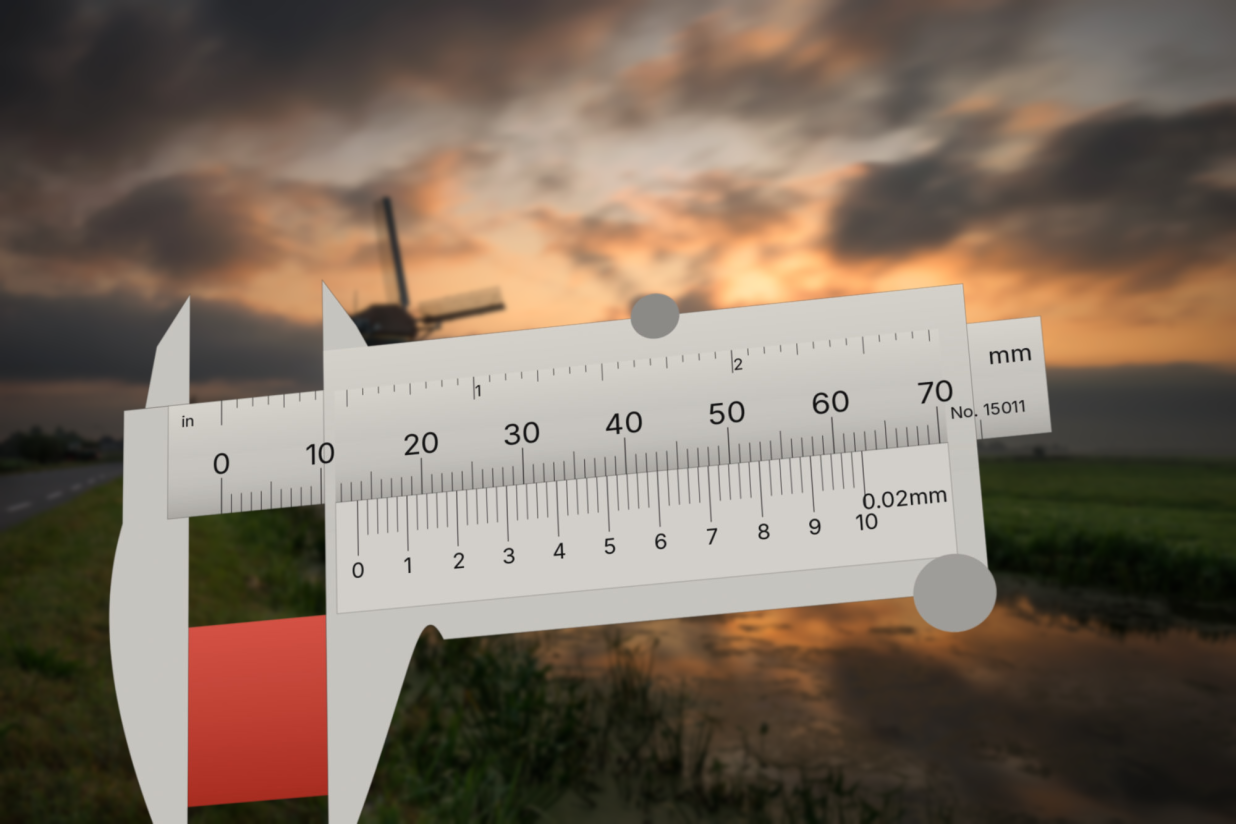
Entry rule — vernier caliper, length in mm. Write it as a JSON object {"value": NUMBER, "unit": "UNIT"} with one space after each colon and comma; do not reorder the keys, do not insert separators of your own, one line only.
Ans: {"value": 13.6, "unit": "mm"}
